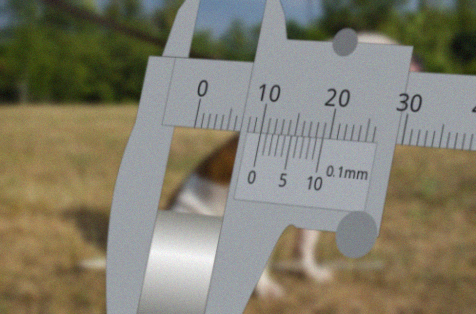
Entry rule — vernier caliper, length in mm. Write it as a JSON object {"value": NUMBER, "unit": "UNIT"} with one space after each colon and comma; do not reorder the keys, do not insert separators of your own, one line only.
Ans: {"value": 10.0, "unit": "mm"}
